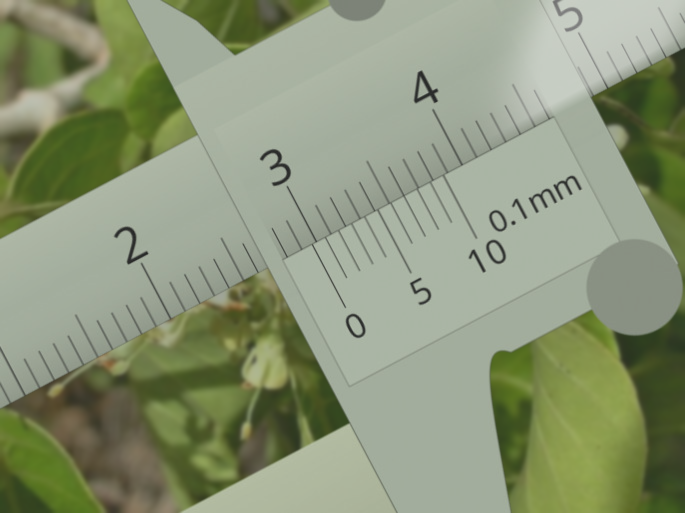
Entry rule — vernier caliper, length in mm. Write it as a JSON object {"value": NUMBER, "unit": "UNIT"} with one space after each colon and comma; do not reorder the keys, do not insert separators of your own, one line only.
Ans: {"value": 29.7, "unit": "mm"}
